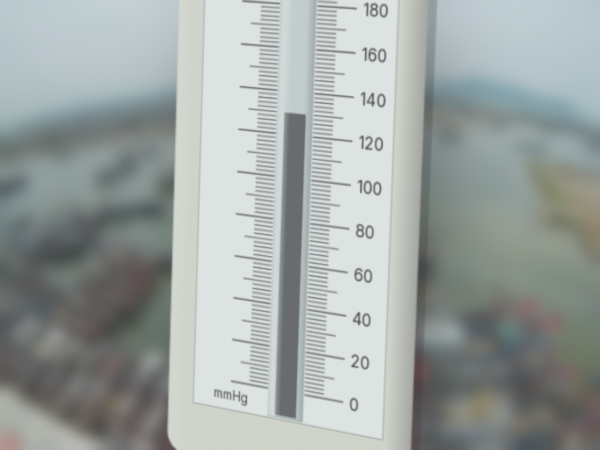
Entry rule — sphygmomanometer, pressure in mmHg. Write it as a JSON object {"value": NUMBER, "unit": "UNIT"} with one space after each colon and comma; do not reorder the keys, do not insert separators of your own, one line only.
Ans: {"value": 130, "unit": "mmHg"}
